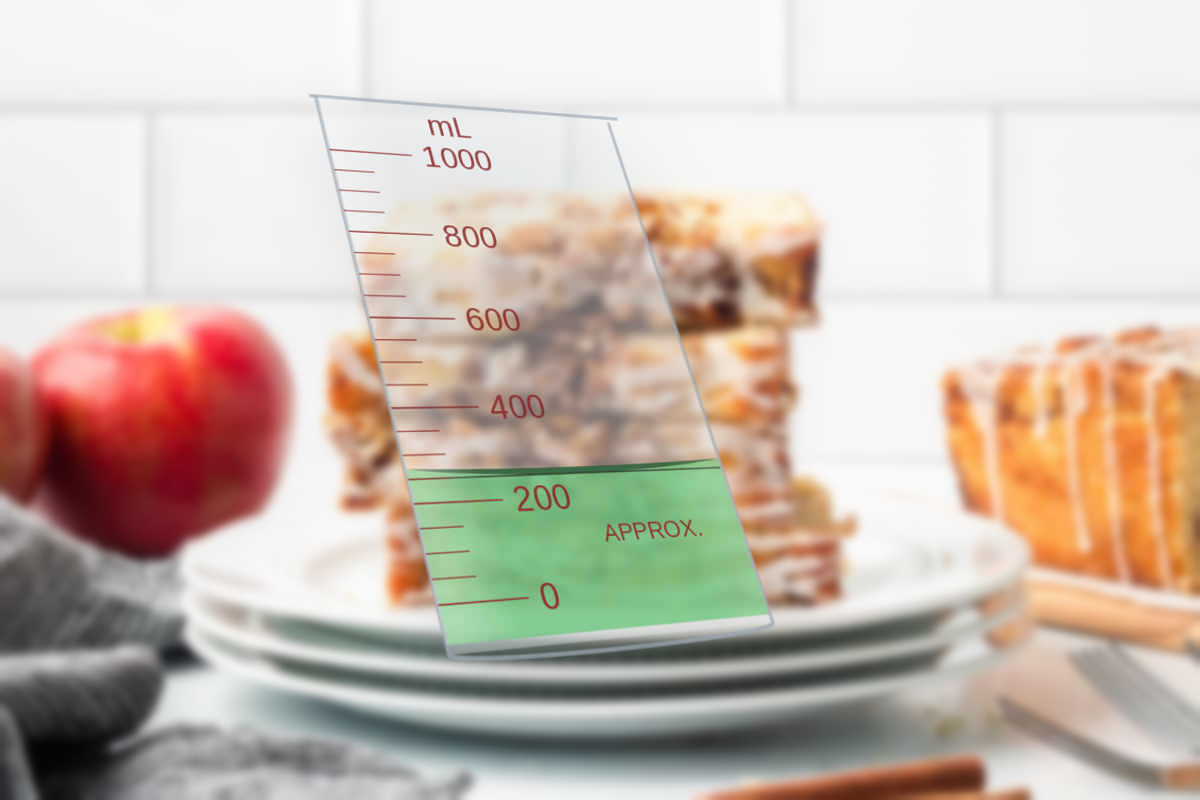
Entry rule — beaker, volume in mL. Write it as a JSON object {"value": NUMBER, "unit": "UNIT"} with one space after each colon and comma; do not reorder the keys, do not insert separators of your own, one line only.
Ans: {"value": 250, "unit": "mL"}
